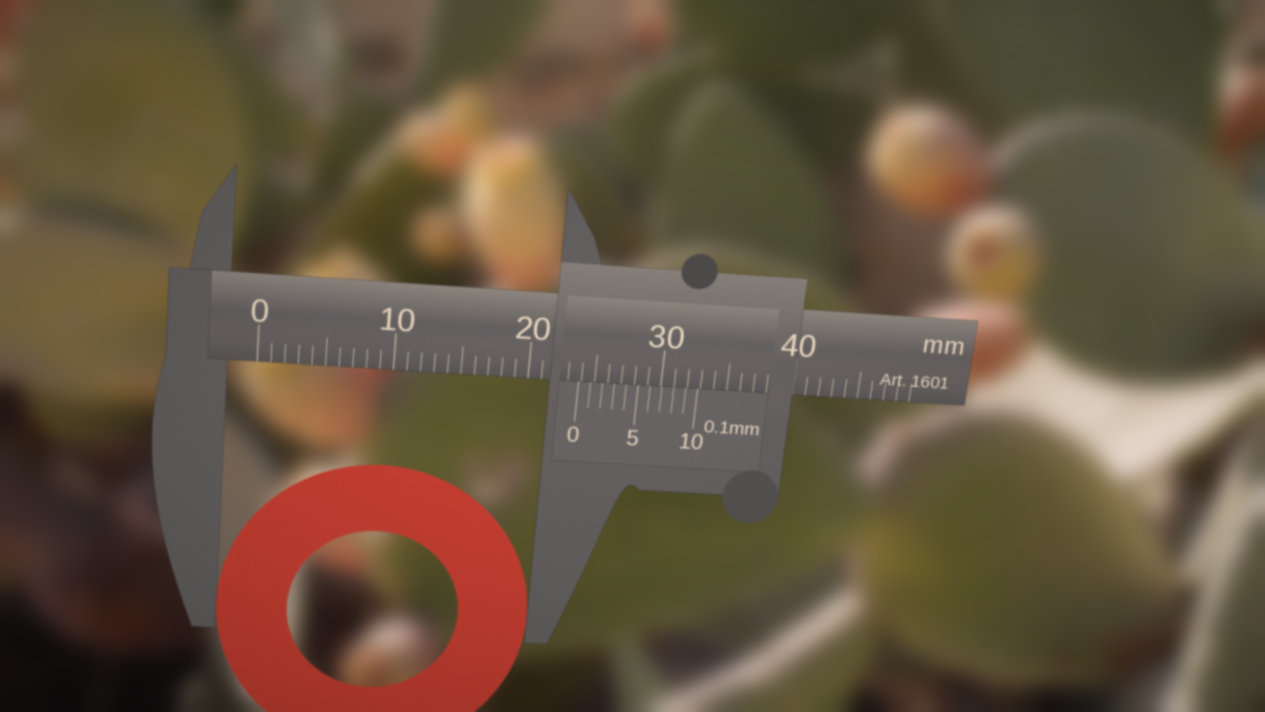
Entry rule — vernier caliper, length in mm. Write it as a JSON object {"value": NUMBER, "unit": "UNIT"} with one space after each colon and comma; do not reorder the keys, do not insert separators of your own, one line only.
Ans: {"value": 23.8, "unit": "mm"}
